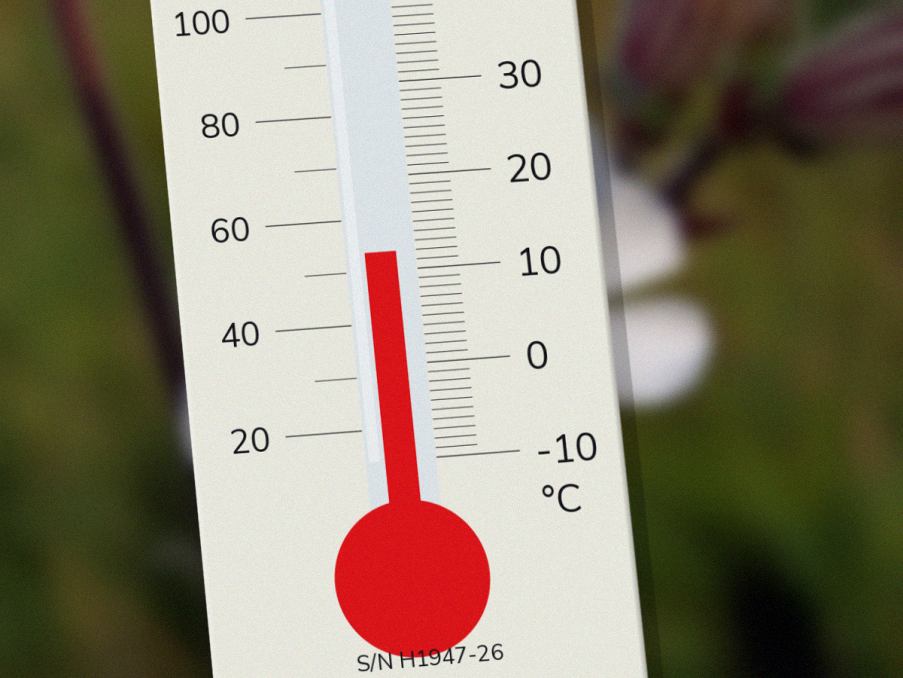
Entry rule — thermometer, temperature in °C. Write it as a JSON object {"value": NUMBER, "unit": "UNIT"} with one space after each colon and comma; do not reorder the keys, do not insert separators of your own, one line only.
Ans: {"value": 12, "unit": "°C"}
